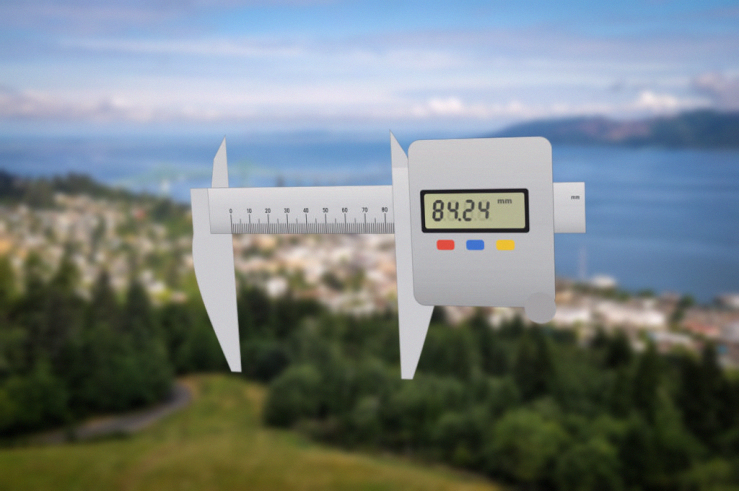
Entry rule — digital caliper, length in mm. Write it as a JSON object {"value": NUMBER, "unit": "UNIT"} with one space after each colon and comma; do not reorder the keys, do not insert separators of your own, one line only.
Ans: {"value": 84.24, "unit": "mm"}
